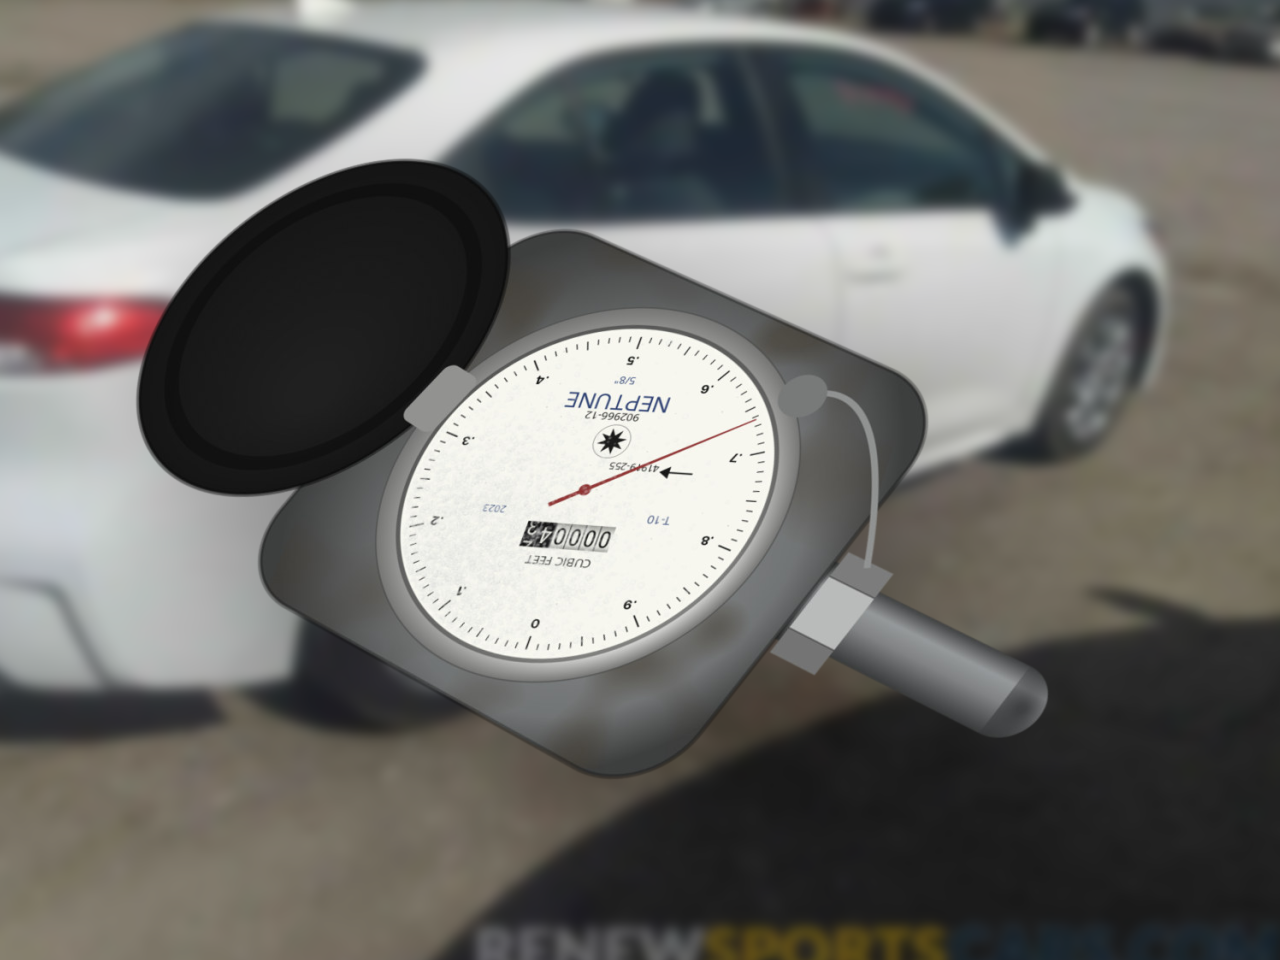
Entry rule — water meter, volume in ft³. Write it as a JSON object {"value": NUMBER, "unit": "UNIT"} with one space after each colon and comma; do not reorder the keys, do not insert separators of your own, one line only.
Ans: {"value": 42.66, "unit": "ft³"}
